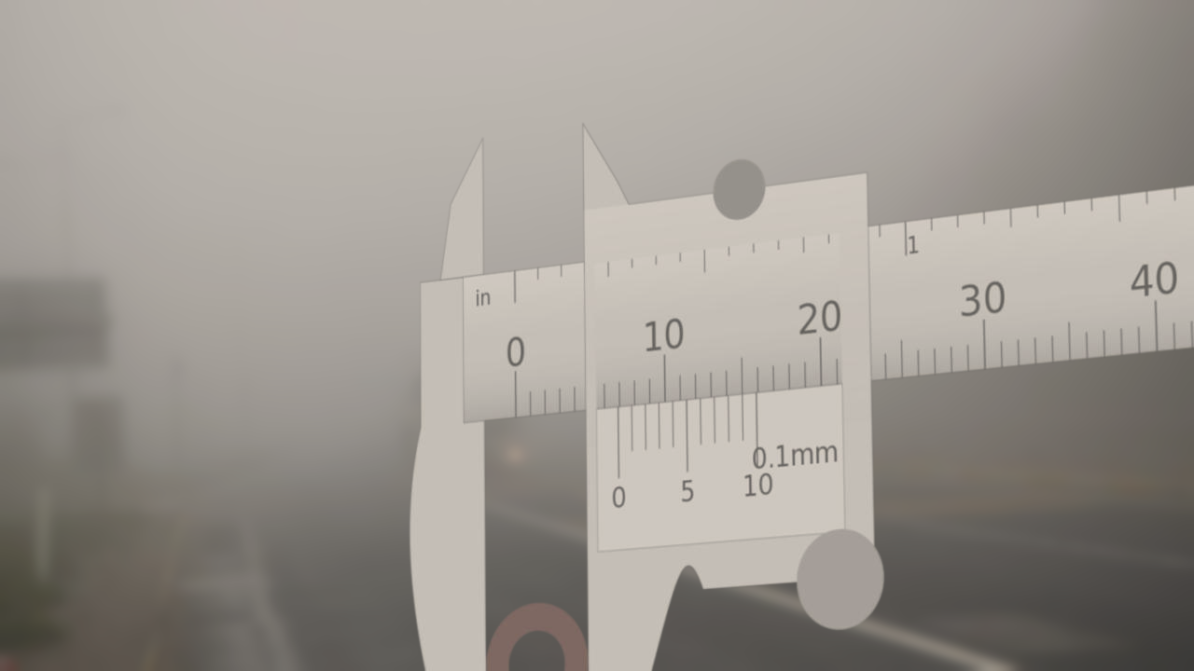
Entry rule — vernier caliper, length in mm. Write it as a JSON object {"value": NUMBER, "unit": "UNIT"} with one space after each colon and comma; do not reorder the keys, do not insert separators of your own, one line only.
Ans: {"value": 6.9, "unit": "mm"}
